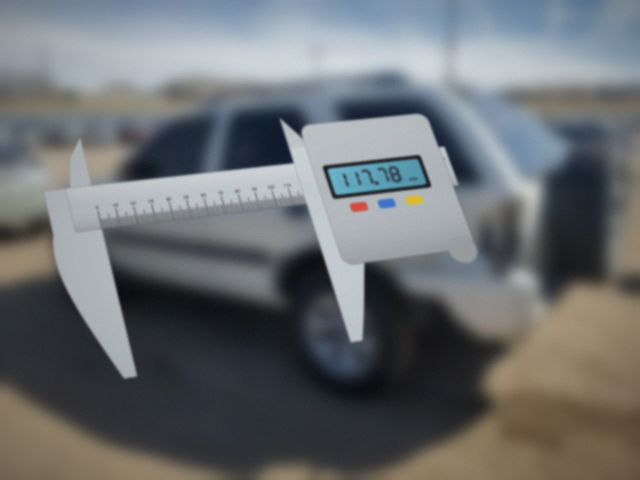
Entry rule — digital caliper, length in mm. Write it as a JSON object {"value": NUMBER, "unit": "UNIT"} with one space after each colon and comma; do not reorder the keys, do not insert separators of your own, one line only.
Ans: {"value": 117.78, "unit": "mm"}
